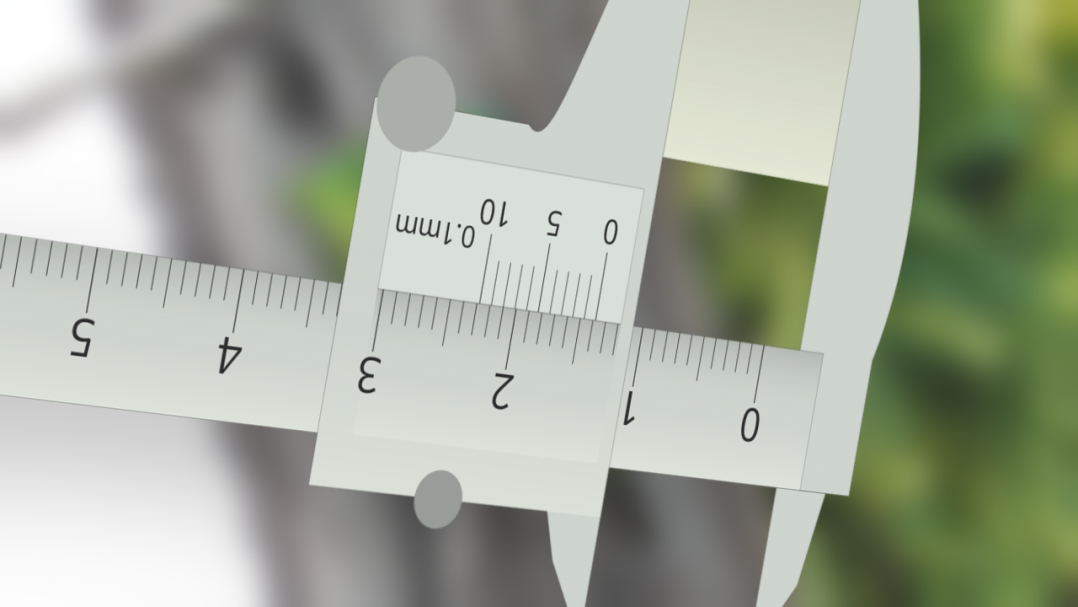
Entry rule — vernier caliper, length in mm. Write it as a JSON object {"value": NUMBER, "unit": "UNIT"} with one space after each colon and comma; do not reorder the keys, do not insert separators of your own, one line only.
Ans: {"value": 13.8, "unit": "mm"}
